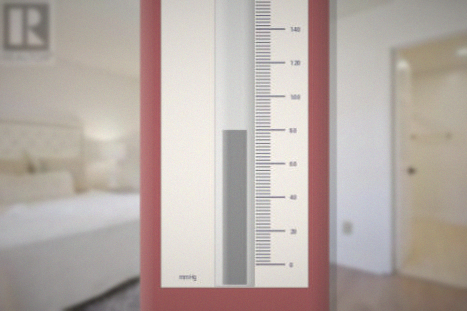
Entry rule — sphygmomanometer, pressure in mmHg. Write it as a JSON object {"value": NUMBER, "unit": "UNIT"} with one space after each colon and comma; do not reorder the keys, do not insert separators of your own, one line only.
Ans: {"value": 80, "unit": "mmHg"}
